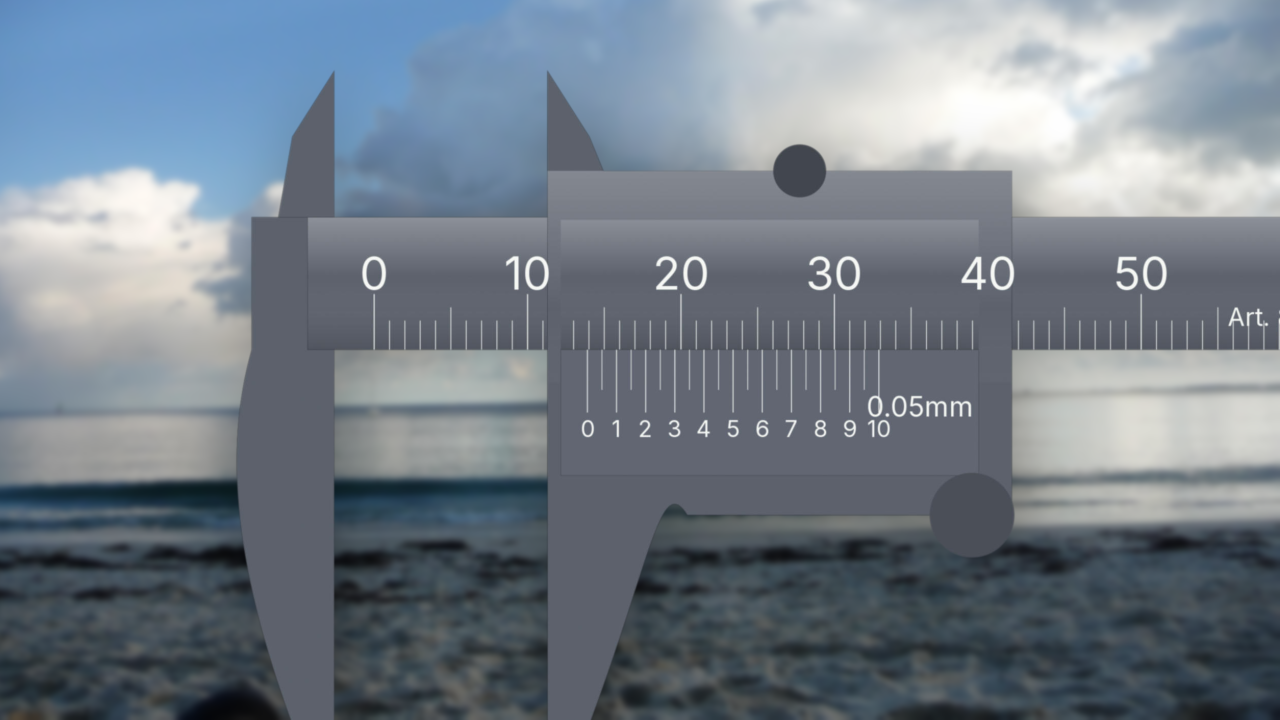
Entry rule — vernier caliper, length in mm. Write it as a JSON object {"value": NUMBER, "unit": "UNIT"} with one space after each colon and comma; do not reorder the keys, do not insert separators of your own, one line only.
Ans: {"value": 13.9, "unit": "mm"}
